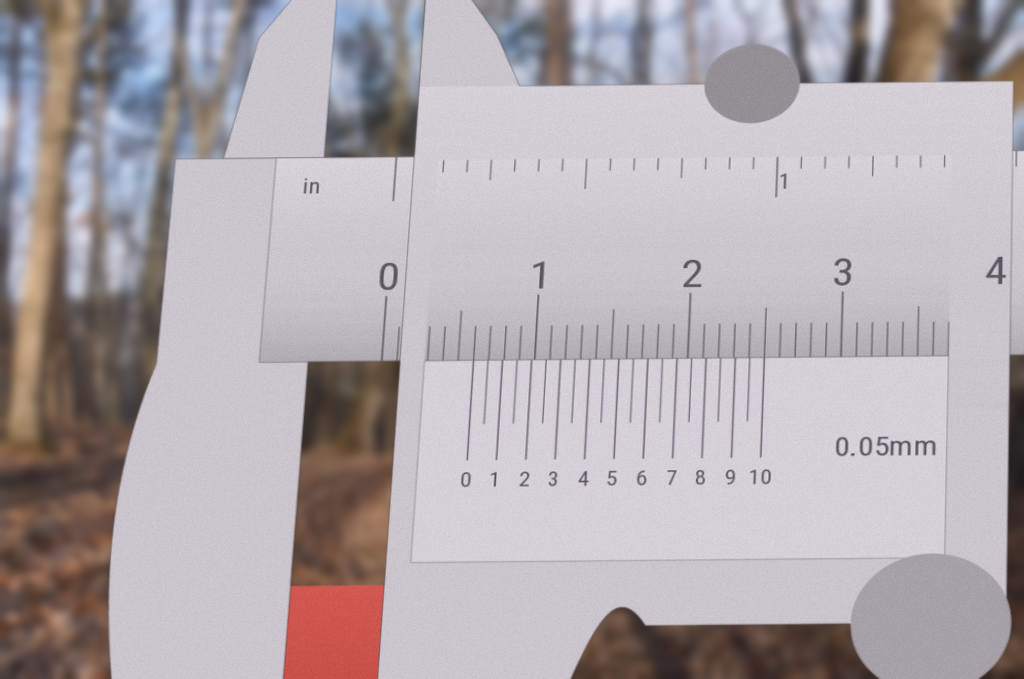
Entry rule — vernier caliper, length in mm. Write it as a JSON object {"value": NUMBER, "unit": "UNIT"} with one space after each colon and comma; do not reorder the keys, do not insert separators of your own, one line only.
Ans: {"value": 6.0, "unit": "mm"}
